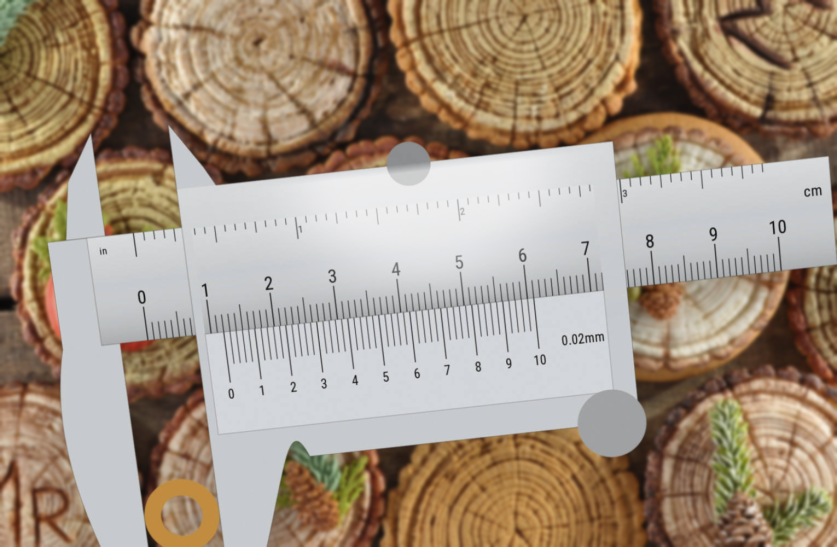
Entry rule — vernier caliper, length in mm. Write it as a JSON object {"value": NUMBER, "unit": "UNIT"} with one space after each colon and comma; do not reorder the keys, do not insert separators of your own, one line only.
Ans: {"value": 12.0, "unit": "mm"}
